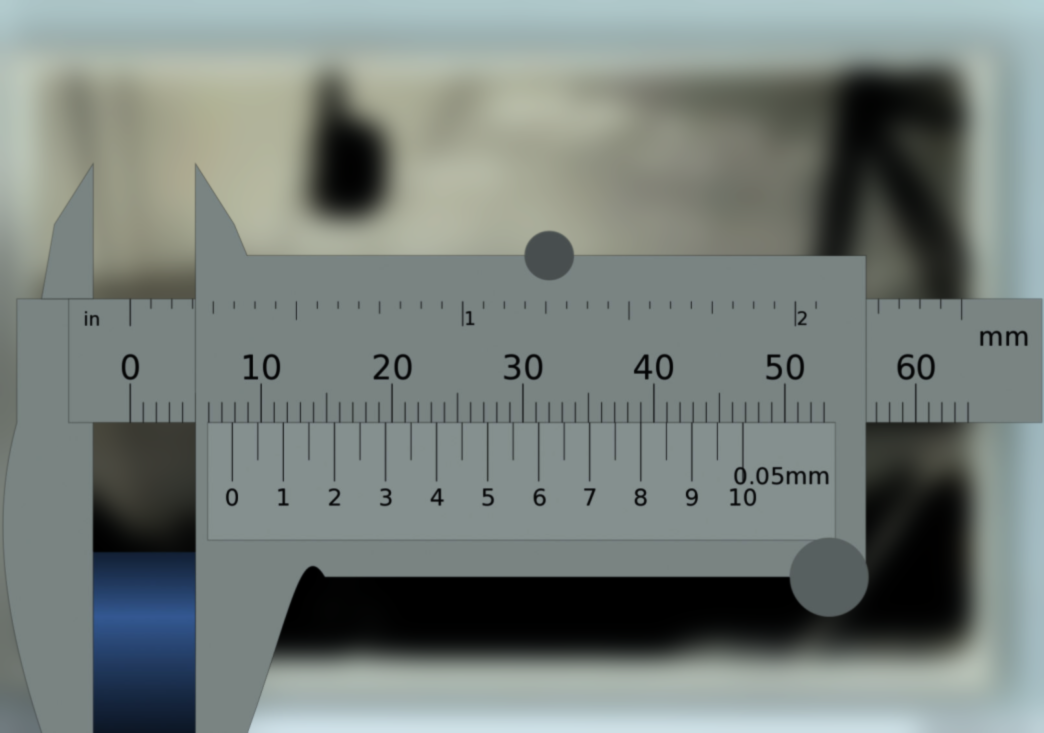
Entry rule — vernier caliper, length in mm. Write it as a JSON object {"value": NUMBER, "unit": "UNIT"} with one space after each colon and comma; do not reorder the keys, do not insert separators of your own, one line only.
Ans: {"value": 7.8, "unit": "mm"}
